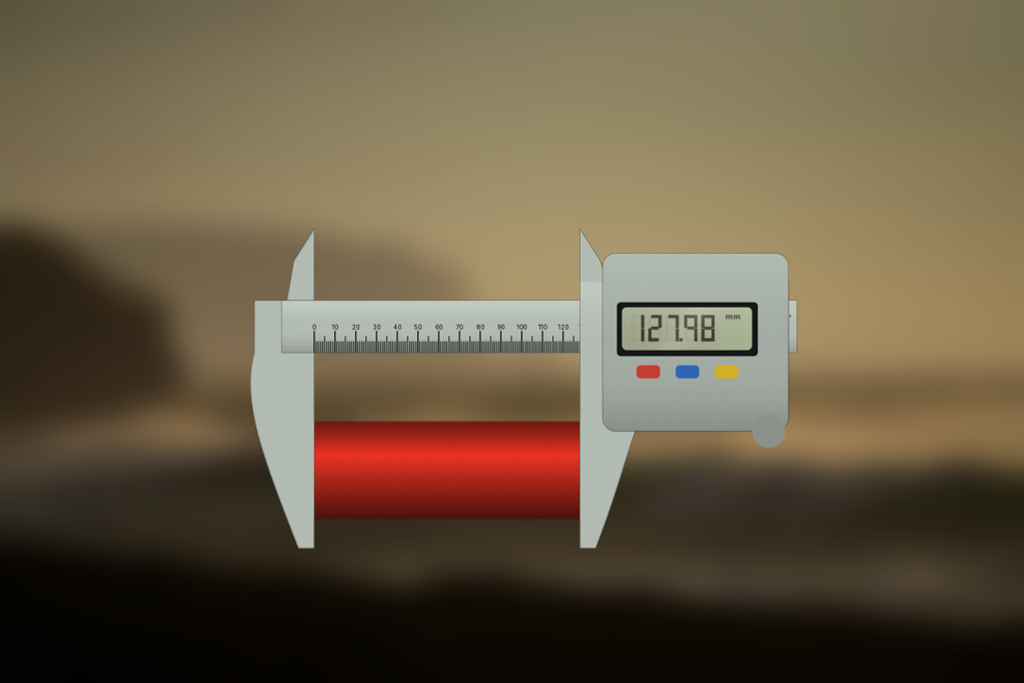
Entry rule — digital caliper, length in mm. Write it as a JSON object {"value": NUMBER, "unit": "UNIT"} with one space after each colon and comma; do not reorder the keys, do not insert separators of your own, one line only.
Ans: {"value": 127.98, "unit": "mm"}
